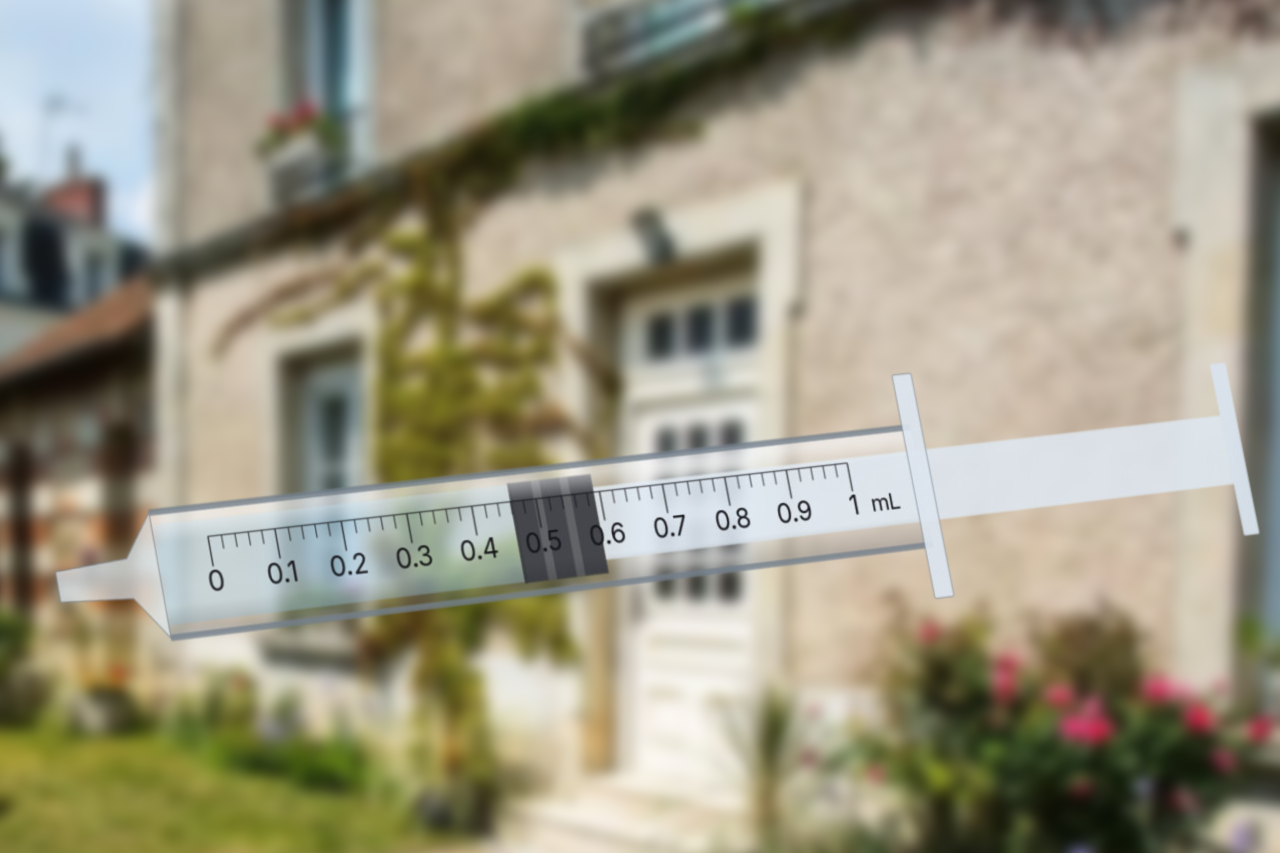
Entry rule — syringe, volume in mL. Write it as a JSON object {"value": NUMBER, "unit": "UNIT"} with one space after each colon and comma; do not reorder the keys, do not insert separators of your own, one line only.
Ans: {"value": 0.46, "unit": "mL"}
